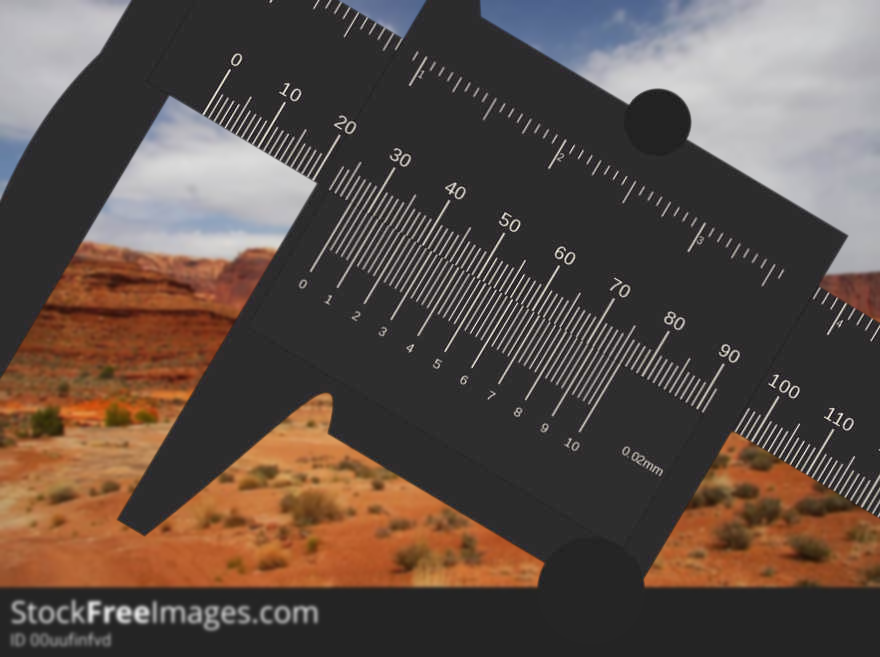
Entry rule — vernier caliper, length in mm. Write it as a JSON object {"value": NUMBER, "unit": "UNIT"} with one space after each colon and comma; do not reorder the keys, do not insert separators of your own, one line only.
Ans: {"value": 27.0, "unit": "mm"}
